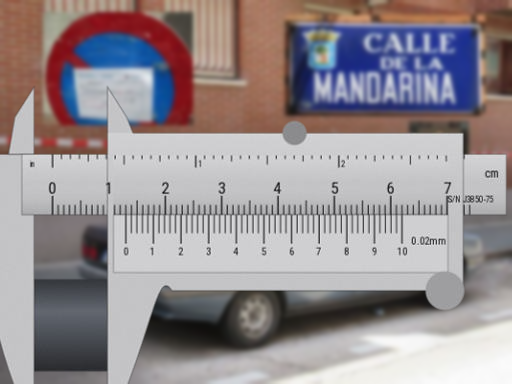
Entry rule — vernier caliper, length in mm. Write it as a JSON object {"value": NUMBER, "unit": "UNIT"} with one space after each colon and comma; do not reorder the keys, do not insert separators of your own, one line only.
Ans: {"value": 13.0, "unit": "mm"}
